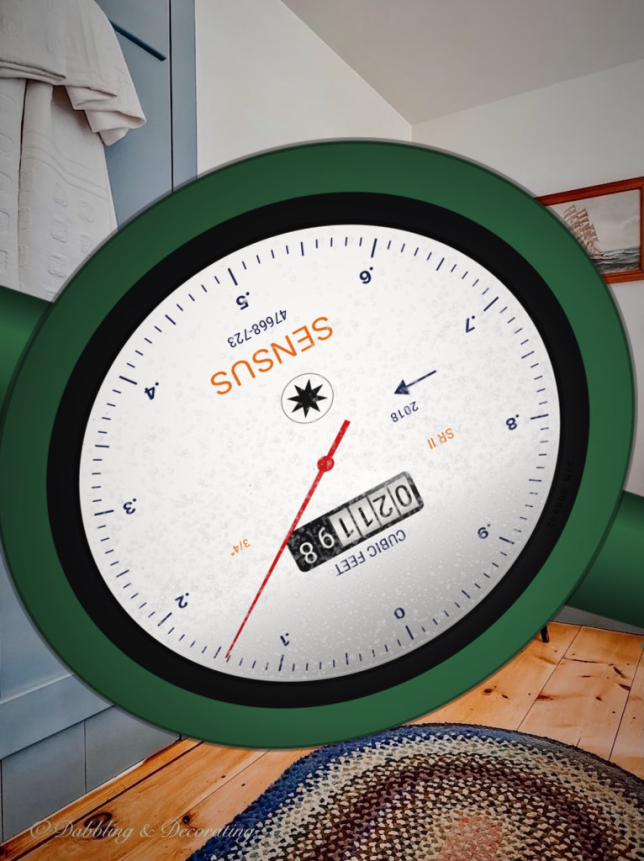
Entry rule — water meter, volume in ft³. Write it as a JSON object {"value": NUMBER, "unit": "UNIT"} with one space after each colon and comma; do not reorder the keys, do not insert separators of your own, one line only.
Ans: {"value": 21198.14, "unit": "ft³"}
